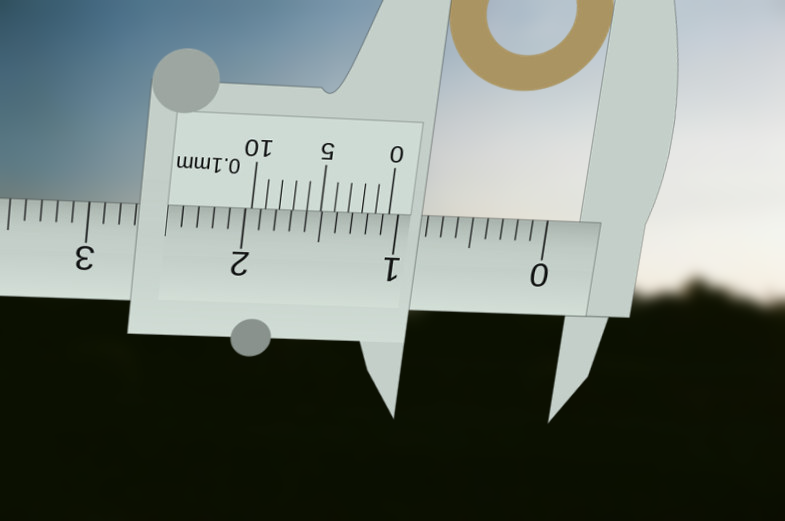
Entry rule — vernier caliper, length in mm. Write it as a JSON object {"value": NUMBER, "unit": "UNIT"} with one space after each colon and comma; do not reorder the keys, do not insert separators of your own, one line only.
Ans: {"value": 10.6, "unit": "mm"}
